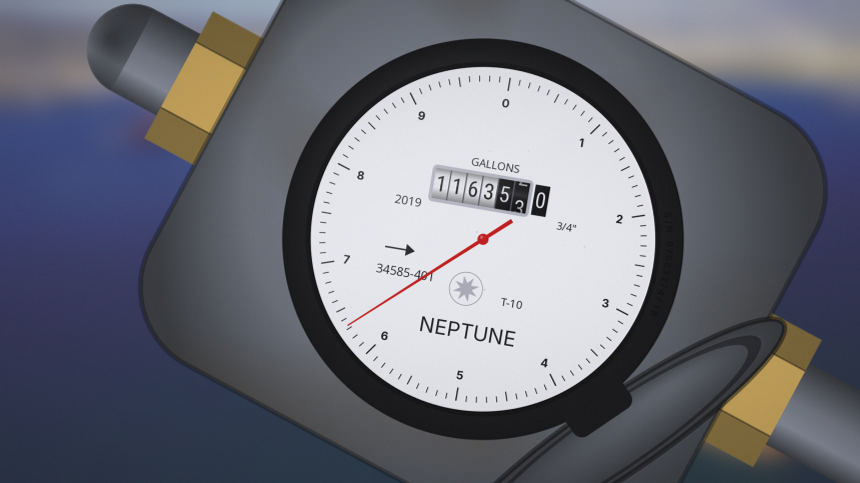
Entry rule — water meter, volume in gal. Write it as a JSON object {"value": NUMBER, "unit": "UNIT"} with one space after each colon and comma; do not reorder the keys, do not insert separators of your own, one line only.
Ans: {"value": 1163526.3, "unit": "gal"}
